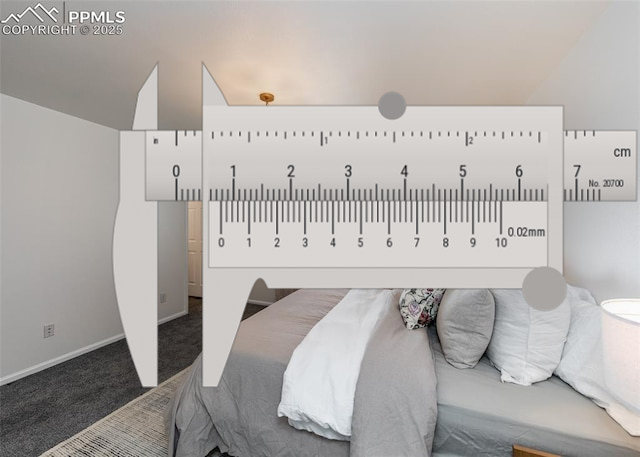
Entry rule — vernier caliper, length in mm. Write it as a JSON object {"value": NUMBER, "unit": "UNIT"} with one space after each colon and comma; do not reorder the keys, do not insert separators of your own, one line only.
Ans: {"value": 7.8, "unit": "mm"}
